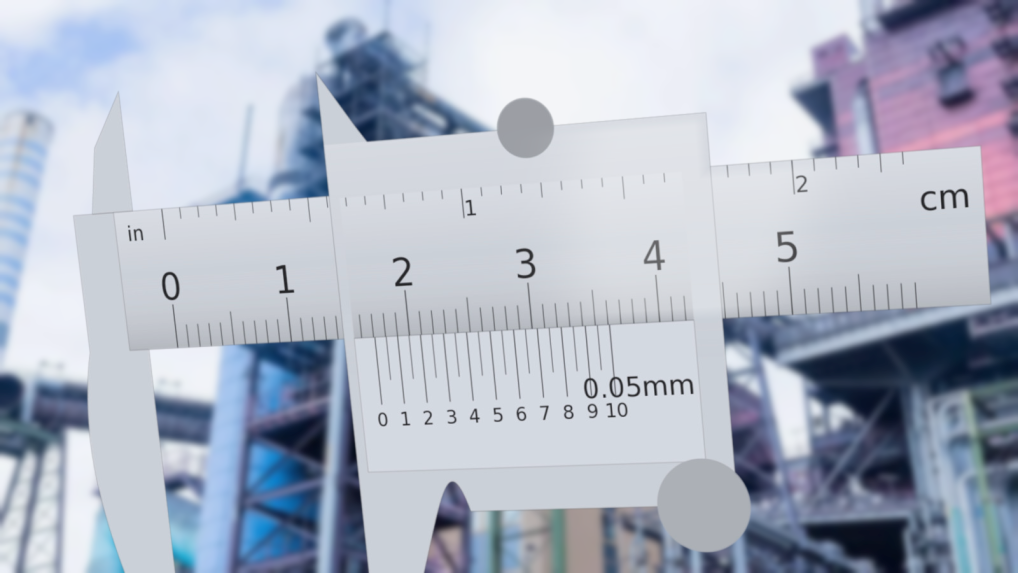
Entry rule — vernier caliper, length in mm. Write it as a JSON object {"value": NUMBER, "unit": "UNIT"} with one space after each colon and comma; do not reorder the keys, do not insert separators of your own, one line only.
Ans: {"value": 17.1, "unit": "mm"}
